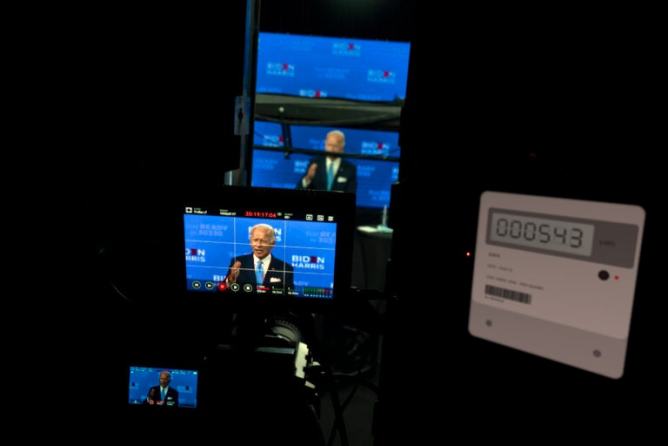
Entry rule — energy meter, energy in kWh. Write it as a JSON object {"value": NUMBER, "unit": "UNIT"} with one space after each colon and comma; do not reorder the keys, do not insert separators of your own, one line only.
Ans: {"value": 543, "unit": "kWh"}
